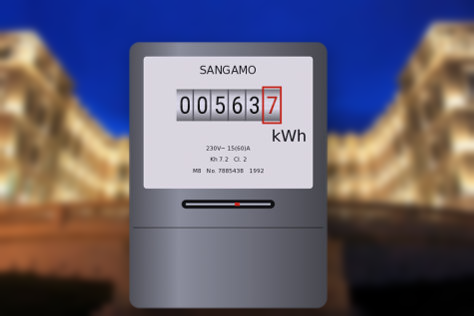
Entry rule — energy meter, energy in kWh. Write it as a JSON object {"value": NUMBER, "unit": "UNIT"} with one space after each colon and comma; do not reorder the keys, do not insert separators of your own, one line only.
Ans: {"value": 563.7, "unit": "kWh"}
